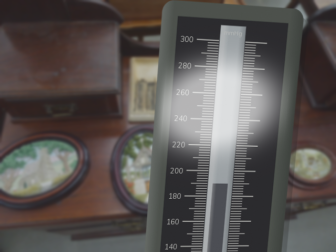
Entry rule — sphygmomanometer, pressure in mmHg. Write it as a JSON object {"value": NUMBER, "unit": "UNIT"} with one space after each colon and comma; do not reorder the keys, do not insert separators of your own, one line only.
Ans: {"value": 190, "unit": "mmHg"}
